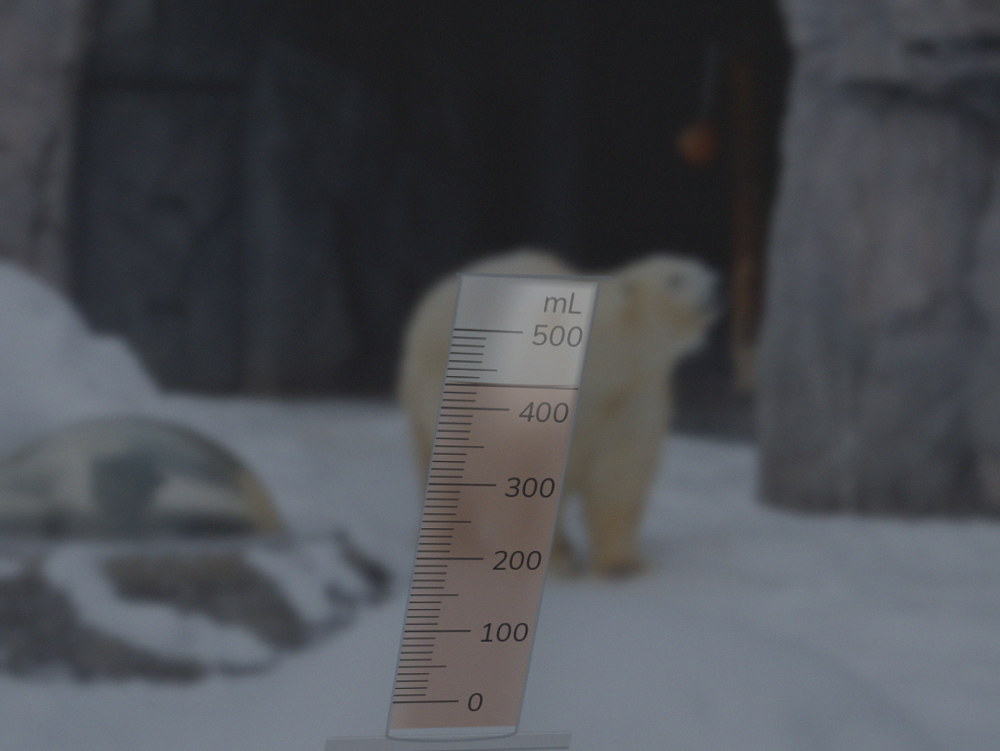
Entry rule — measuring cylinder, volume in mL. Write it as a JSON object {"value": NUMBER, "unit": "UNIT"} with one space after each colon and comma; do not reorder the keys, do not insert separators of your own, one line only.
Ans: {"value": 430, "unit": "mL"}
